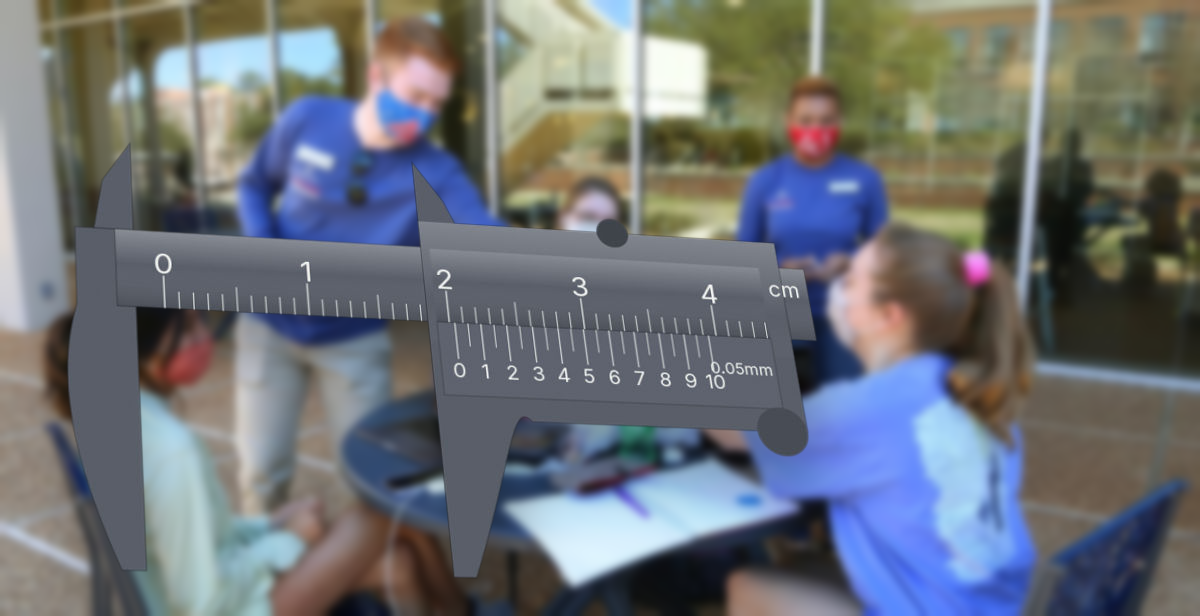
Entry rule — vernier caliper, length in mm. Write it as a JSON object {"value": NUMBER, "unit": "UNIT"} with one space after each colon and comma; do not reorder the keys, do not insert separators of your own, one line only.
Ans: {"value": 20.4, "unit": "mm"}
